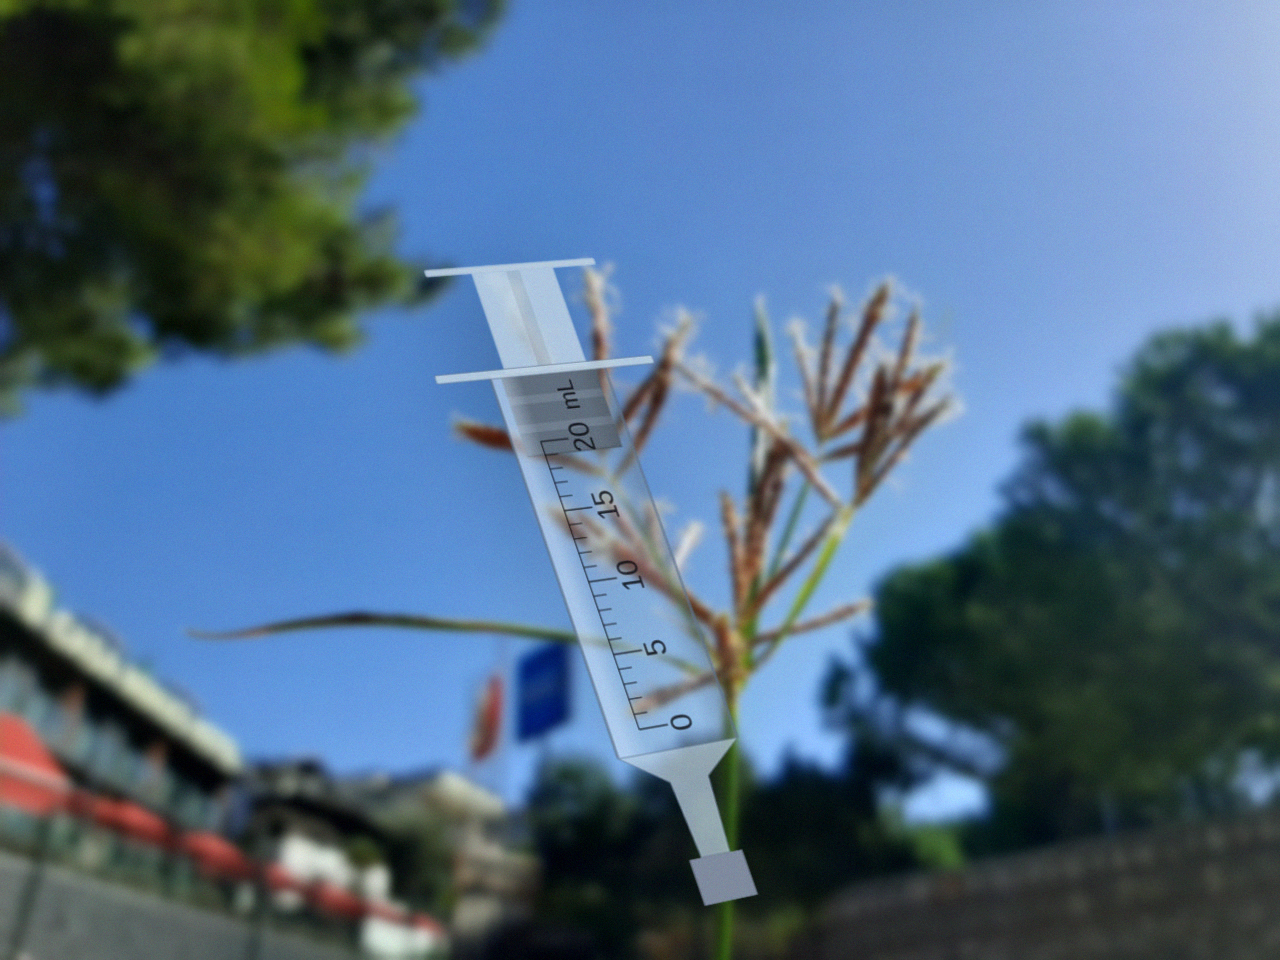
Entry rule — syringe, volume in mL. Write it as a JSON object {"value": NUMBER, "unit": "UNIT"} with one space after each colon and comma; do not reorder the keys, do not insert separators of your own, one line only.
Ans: {"value": 19, "unit": "mL"}
